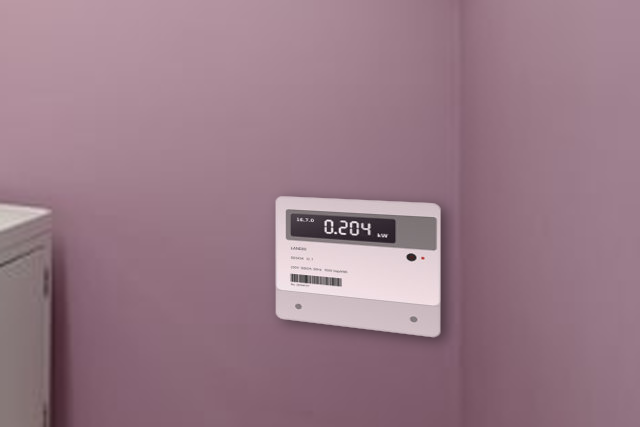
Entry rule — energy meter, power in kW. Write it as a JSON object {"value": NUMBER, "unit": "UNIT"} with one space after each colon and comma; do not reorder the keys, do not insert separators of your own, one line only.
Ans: {"value": 0.204, "unit": "kW"}
